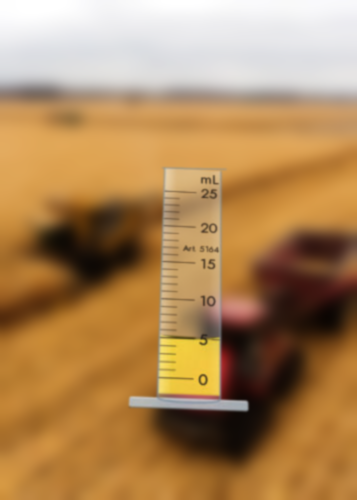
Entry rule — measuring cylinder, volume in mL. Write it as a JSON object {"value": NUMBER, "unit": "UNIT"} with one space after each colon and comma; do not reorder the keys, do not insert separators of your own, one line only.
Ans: {"value": 5, "unit": "mL"}
